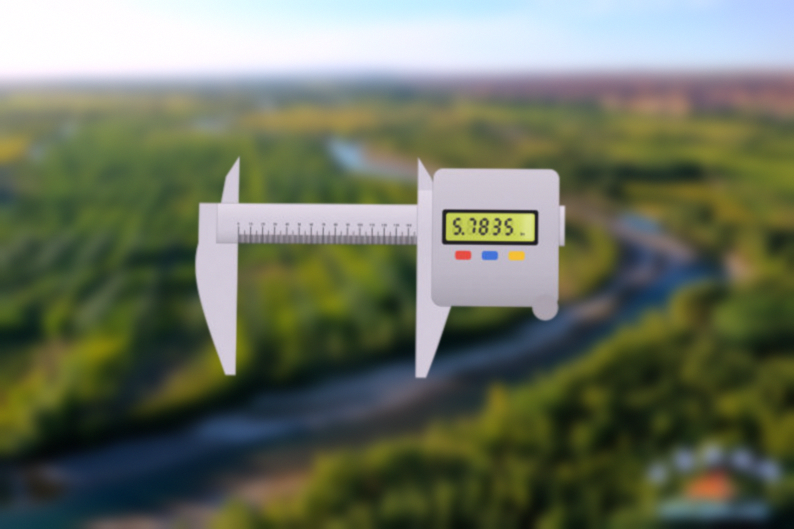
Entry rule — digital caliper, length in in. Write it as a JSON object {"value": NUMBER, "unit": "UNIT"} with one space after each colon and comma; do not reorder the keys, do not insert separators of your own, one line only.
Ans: {"value": 5.7835, "unit": "in"}
